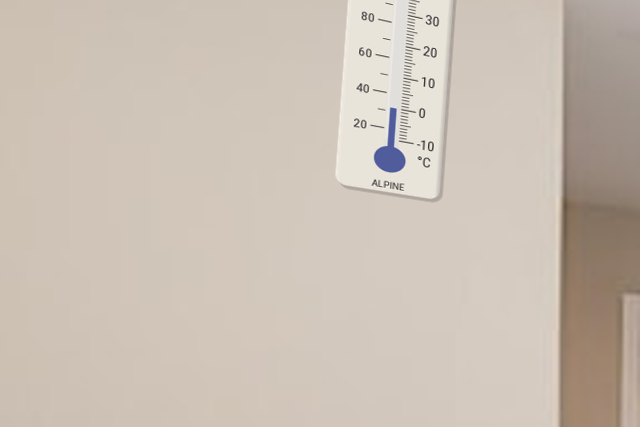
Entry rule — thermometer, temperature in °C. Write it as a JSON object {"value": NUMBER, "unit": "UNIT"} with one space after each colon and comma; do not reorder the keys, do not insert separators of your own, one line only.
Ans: {"value": 0, "unit": "°C"}
